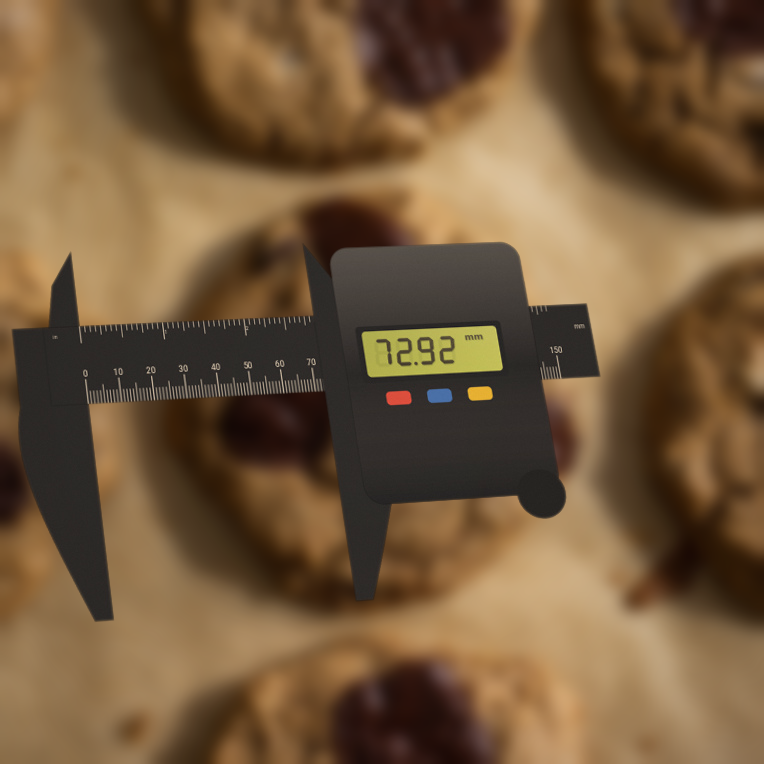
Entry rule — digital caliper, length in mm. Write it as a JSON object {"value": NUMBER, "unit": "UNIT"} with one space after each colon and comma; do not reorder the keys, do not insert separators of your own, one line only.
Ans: {"value": 72.92, "unit": "mm"}
